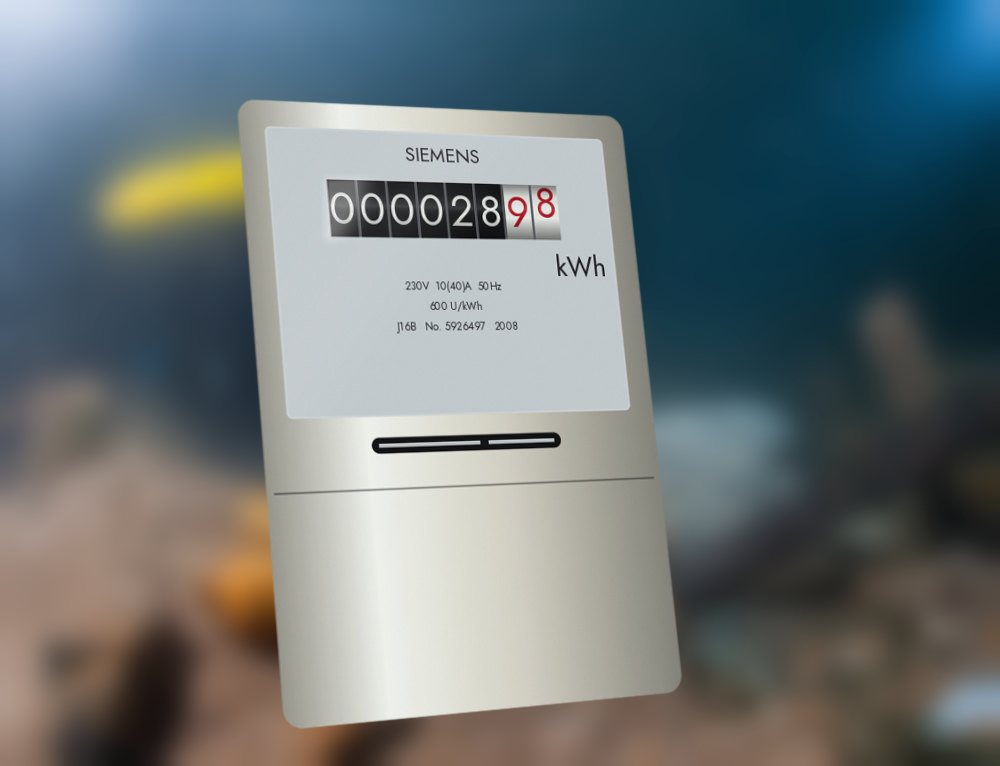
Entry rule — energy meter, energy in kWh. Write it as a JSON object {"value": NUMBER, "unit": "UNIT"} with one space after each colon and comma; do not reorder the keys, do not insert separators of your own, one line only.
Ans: {"value": 28.98, "unit": "kWh"}
